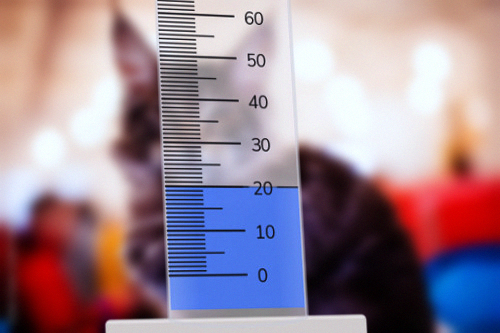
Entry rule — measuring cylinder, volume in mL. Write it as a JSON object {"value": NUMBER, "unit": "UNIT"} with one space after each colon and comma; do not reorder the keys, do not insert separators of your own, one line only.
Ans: {"value": 20, "unit": "mL"}
